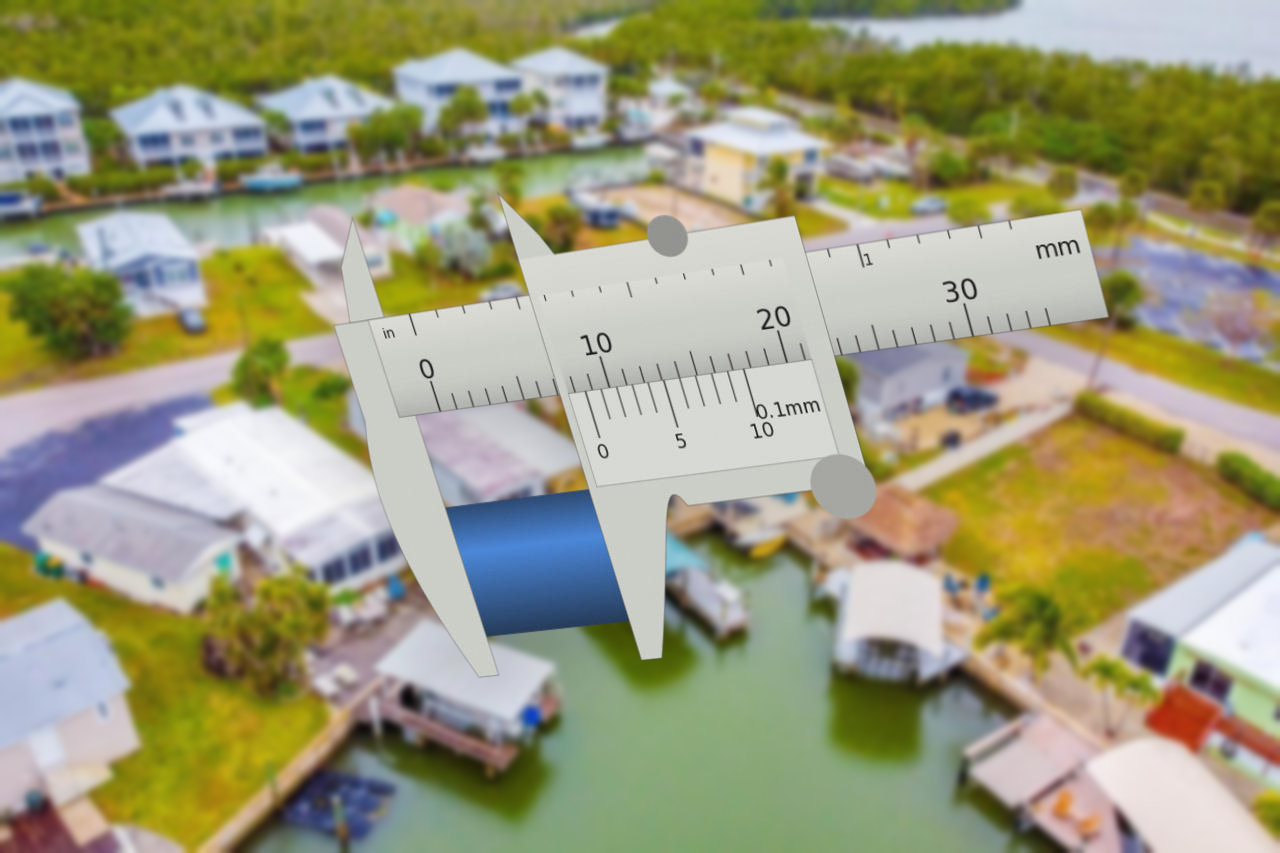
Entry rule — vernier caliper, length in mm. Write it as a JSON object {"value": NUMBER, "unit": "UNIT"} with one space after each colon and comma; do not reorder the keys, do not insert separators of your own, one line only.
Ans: {"value": 8.6, "unit": "mm"}
